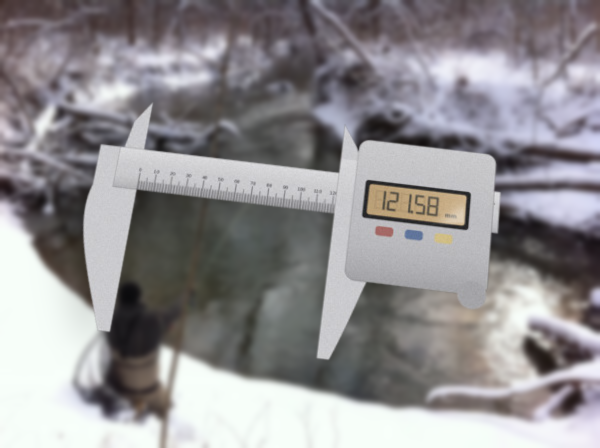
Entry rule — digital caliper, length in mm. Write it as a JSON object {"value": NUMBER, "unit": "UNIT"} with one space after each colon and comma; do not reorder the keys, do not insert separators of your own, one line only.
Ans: {"value": 121.58, "unit": "mm"}
